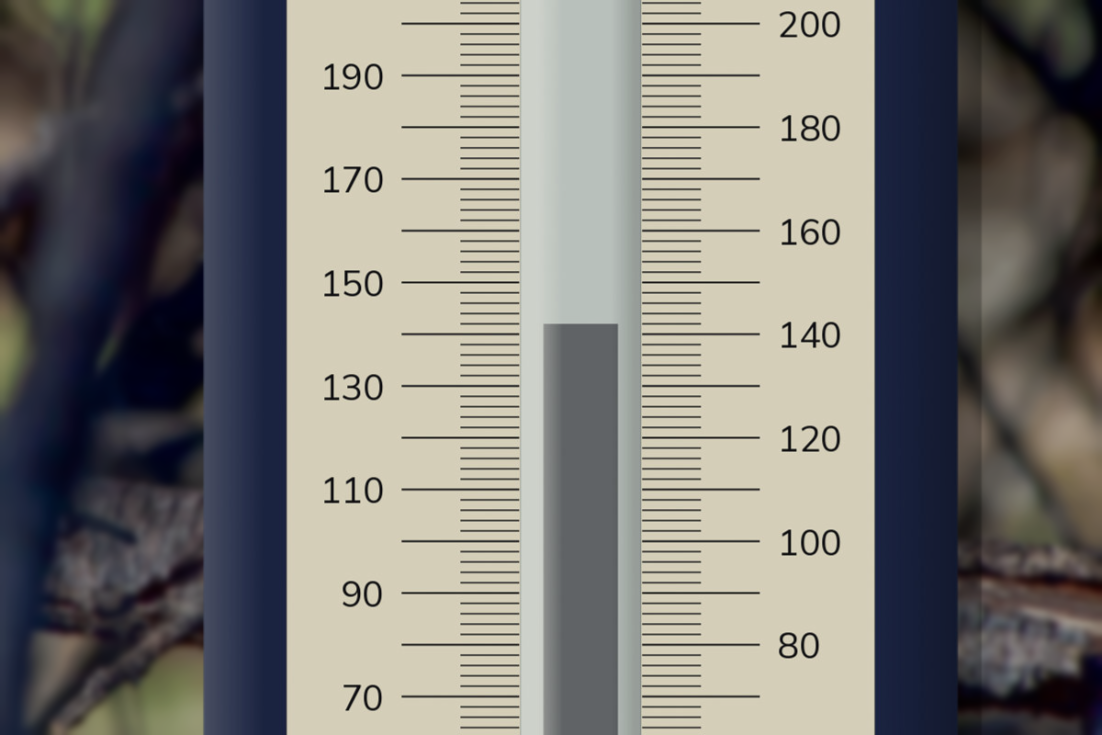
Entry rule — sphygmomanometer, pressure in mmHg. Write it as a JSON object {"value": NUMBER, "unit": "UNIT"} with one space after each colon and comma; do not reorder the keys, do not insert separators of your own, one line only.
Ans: {"value": 142, "unit": "mmHg"}
